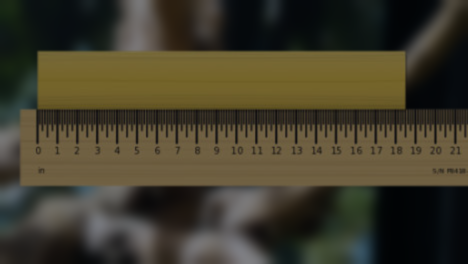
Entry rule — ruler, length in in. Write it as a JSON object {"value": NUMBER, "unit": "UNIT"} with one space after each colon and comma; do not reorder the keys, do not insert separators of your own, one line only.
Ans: {"value": 18.5, "unit": "in"}
